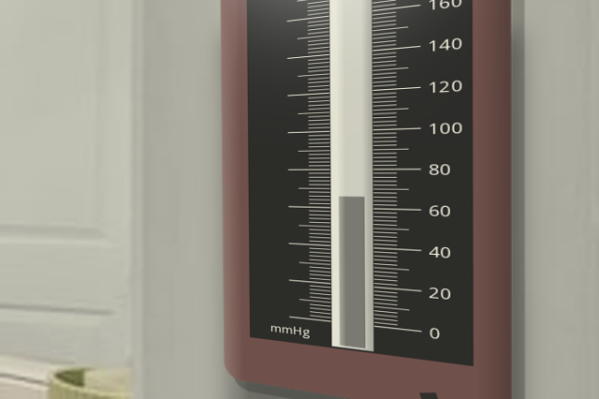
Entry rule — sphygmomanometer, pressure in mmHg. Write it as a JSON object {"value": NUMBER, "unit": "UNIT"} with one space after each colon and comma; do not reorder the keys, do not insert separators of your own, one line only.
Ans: {"value": 66, "unit": "mmHg"}
